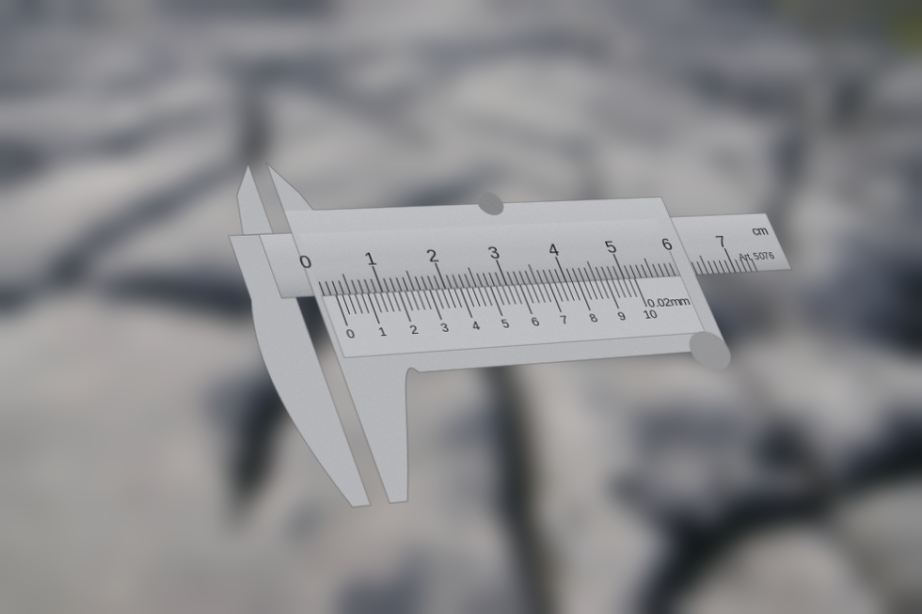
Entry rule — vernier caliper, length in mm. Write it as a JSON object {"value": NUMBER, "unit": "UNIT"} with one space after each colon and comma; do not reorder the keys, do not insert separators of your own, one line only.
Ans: {"value": 2.8, "unit": "mm"}
